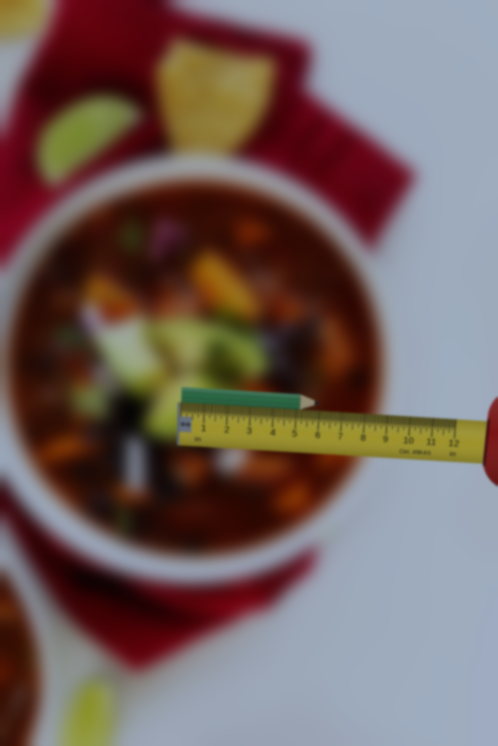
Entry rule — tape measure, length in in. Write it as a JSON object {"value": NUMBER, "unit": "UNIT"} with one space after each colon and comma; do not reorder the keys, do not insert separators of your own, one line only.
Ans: {"value": 6, "unit": "in"}
